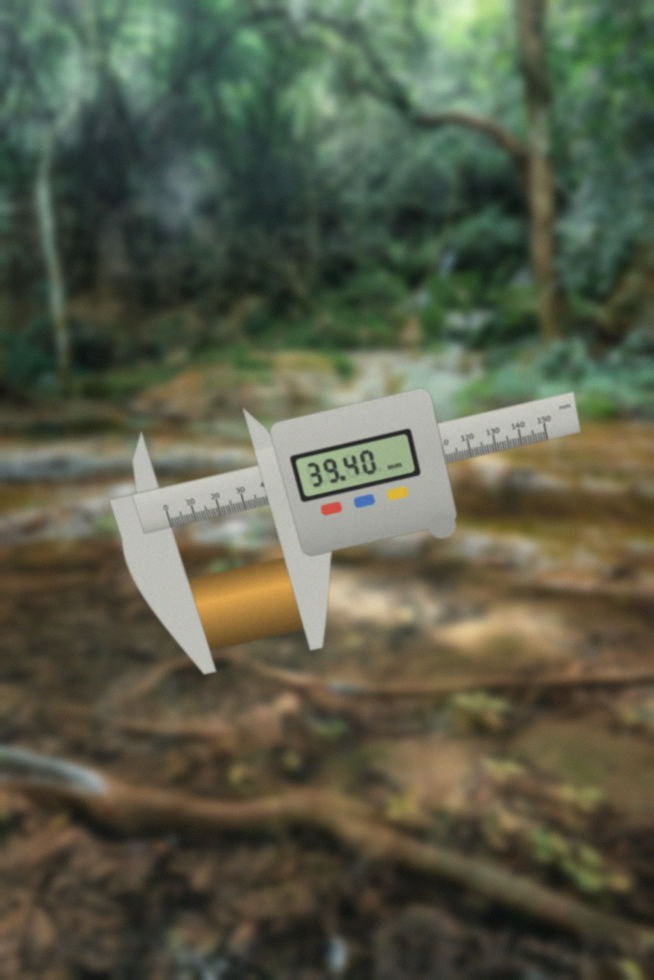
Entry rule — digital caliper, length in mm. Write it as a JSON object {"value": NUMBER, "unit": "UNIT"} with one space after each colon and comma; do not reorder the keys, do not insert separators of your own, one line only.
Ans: {"value": 39.40, "unit": "mm"}
